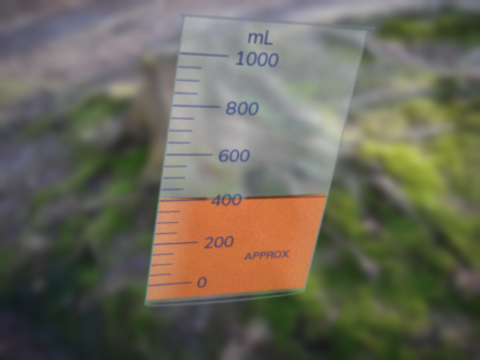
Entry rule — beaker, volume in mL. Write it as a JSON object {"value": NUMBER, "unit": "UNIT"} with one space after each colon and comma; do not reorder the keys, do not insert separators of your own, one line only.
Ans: {"value": 400, "unit": "mL"}
